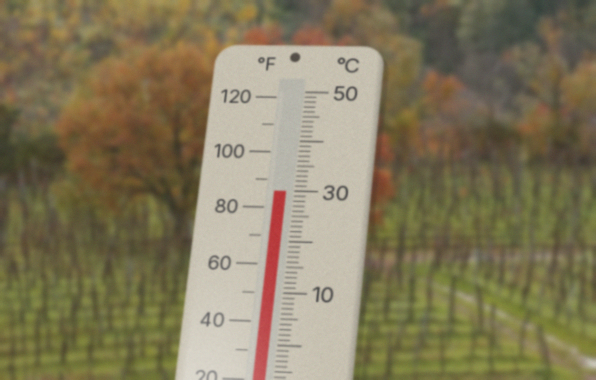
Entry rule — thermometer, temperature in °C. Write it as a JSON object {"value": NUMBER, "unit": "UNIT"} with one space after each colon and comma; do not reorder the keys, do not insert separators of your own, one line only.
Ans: {"value": 30, "unit": "°C"}
